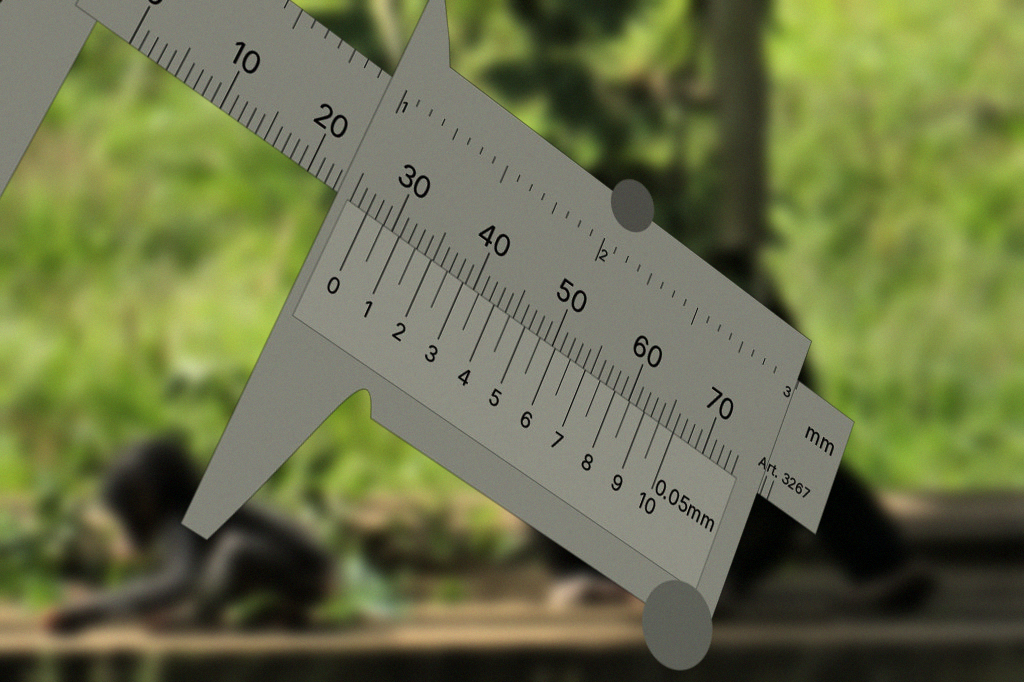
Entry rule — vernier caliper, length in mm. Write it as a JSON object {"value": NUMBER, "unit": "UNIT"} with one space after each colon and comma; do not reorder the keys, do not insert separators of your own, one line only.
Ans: {"value": 27.0, "unit": "mm"}
